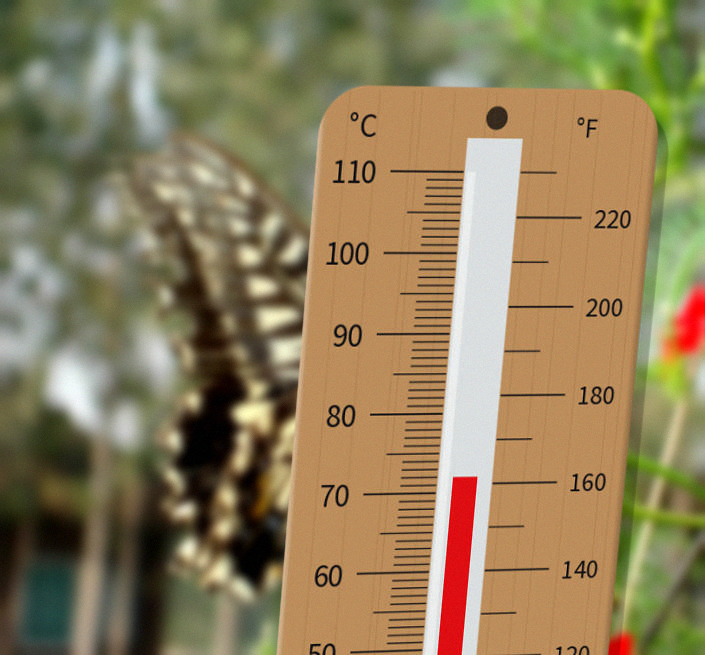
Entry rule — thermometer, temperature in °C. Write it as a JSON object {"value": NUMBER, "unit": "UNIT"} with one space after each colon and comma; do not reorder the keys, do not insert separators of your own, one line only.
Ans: {"value": 72, "unit": "°C"}
